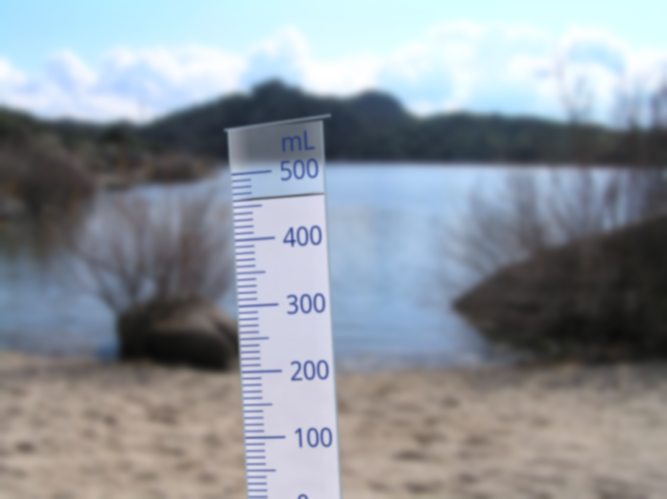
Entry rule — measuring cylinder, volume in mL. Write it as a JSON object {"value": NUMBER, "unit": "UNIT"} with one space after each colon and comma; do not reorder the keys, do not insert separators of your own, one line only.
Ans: {"value": 460, "unit": "mL"}
